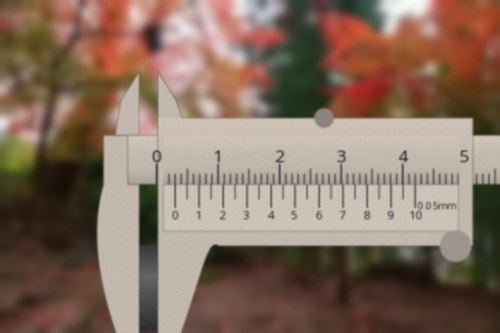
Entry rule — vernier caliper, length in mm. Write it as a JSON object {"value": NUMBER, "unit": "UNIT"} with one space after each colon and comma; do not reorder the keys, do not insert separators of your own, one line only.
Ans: {"value": 3.0, "unit": "mm"}
